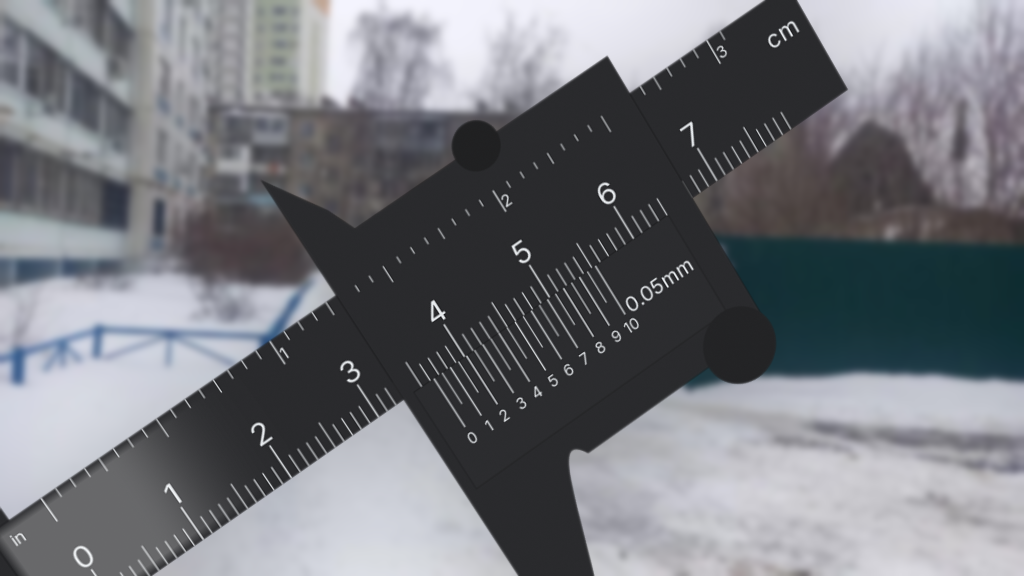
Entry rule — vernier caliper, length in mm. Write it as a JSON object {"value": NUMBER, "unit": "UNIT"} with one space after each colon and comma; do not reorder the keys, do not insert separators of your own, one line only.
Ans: {"value": 36.4, "unit": "mm"}
